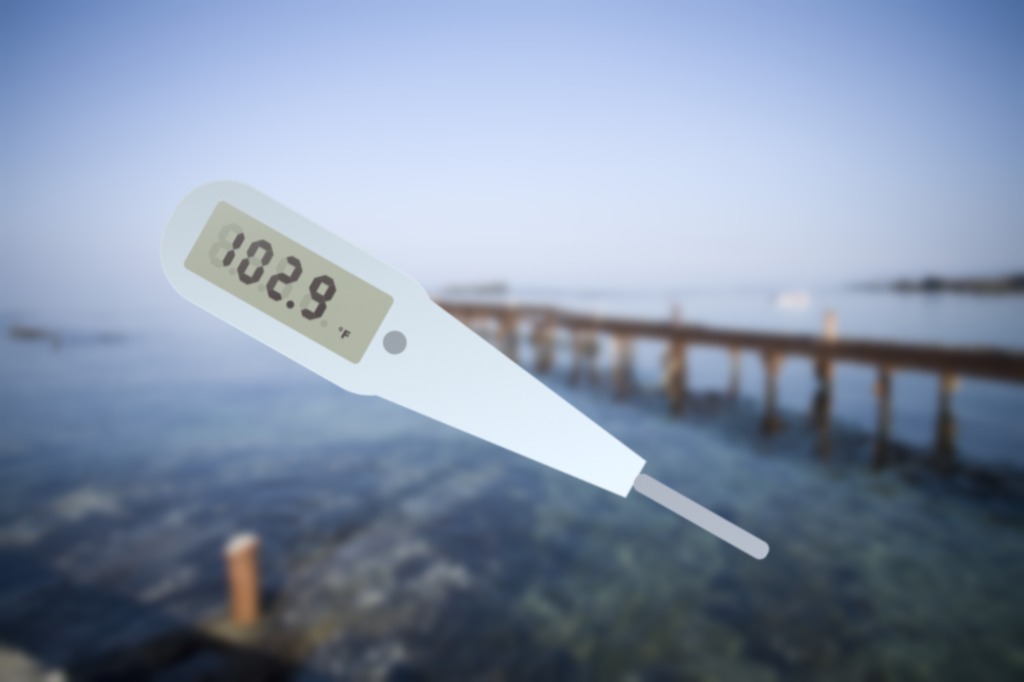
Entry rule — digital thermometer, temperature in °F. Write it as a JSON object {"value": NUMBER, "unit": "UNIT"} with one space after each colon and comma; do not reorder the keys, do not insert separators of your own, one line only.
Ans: {"value": 102.9, "unit": "°F"}
